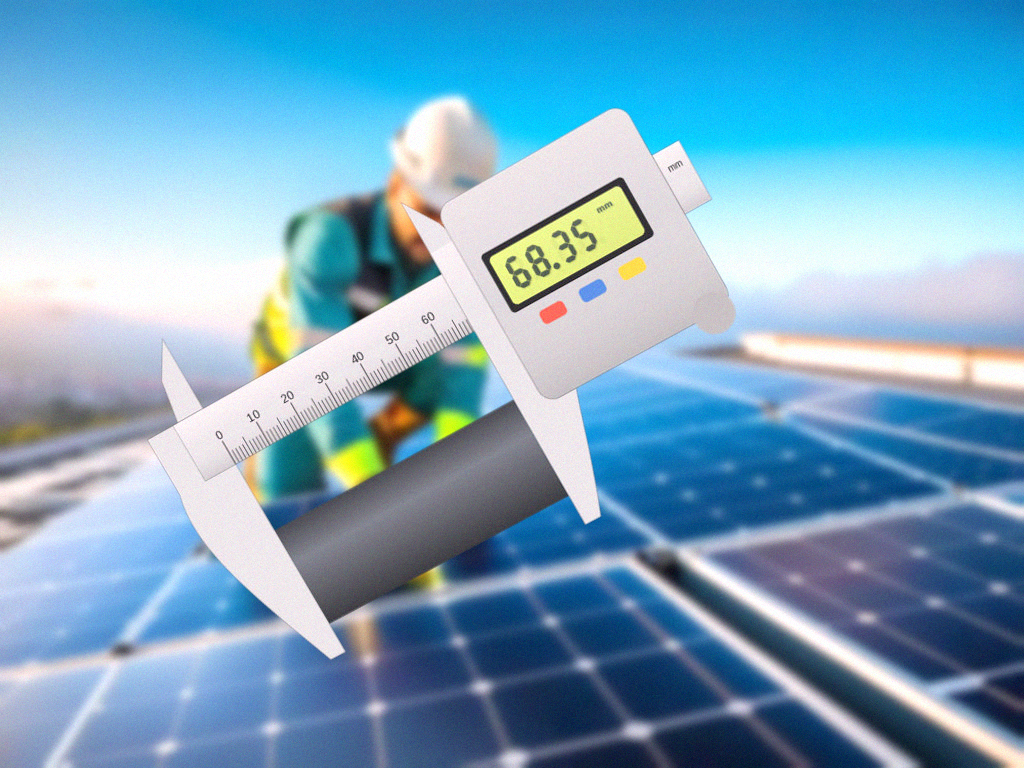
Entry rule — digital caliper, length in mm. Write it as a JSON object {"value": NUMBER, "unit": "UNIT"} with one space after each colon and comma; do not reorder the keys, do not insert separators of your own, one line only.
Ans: {"value": 68.35, "unit": "mm"}
